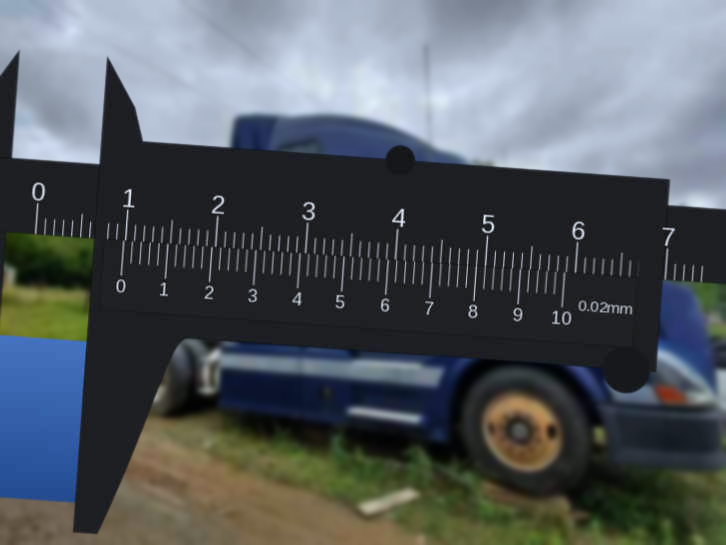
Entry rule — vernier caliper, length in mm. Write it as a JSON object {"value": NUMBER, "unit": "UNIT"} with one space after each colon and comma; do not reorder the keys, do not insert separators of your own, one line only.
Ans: {"value": 9.8, "unit": "mm"}
